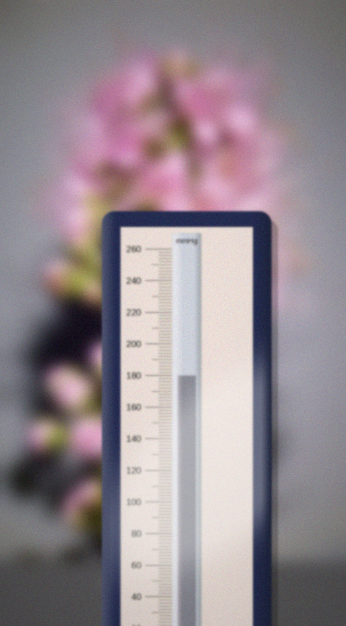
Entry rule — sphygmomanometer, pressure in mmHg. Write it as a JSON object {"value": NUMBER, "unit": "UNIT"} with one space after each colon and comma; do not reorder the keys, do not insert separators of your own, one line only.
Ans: {"value": 180, "unit": "mmHg"}
